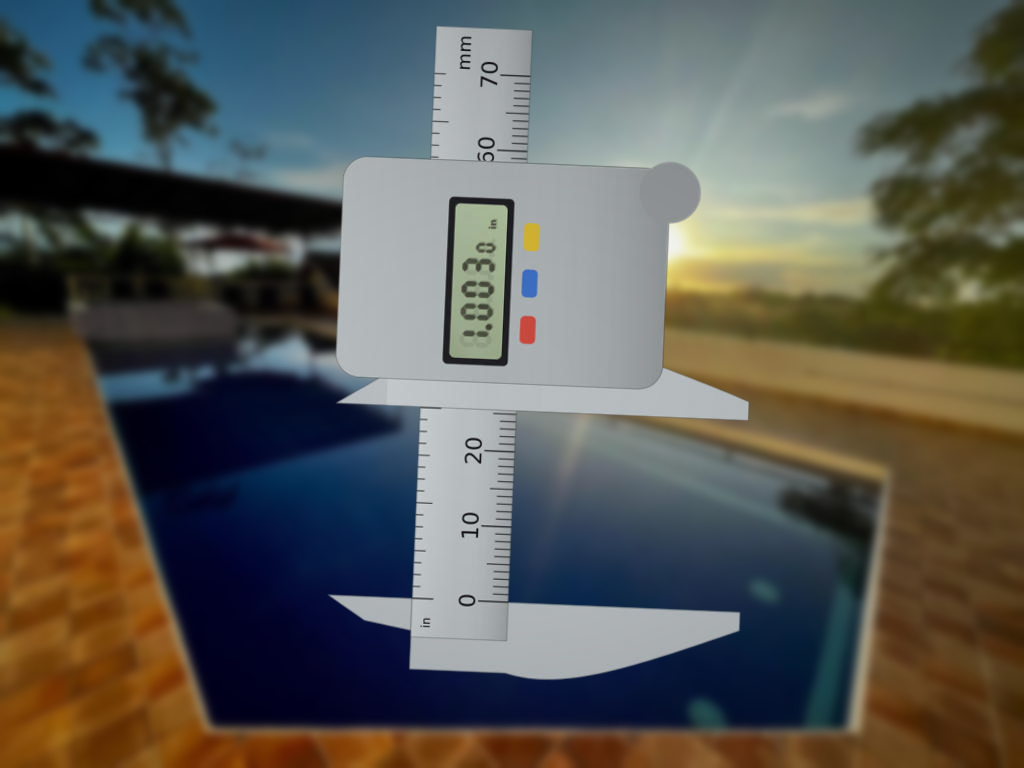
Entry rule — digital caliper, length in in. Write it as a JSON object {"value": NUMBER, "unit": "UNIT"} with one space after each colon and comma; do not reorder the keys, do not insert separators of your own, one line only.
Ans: {"value": 1.0030, "unit": "in"}
